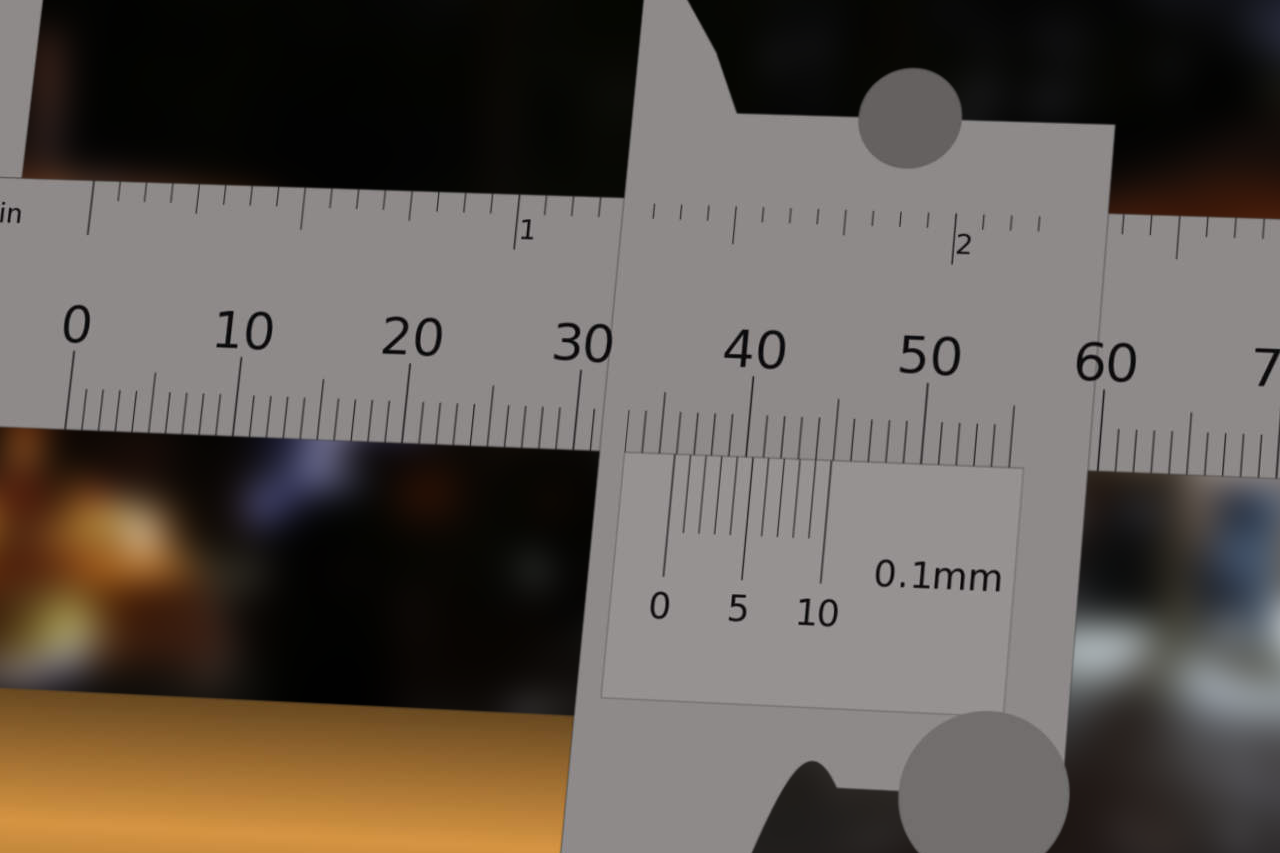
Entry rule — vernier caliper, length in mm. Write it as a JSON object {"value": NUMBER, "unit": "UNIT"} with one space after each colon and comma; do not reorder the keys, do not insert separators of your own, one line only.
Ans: {"value": 35.9, "unit": "mm"}
